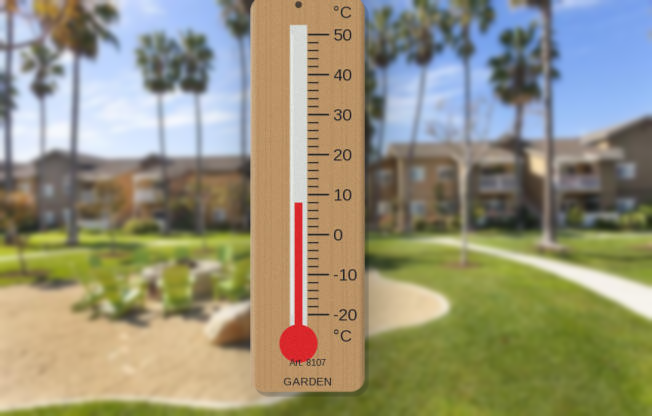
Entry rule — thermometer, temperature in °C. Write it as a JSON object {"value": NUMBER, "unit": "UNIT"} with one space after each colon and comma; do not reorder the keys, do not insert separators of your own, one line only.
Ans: {"value": 8, "unit": "°C"}
